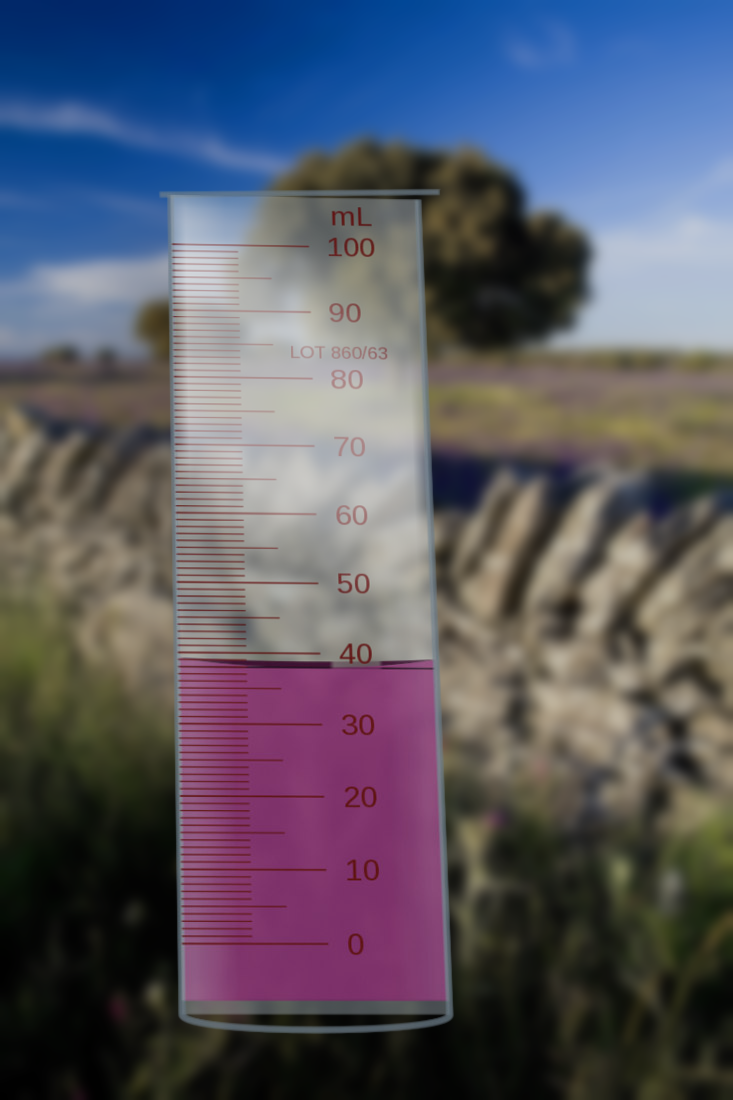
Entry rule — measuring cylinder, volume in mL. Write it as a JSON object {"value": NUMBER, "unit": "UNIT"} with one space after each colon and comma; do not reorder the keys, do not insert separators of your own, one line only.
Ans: {"value": 38, "unit": "mL"}
